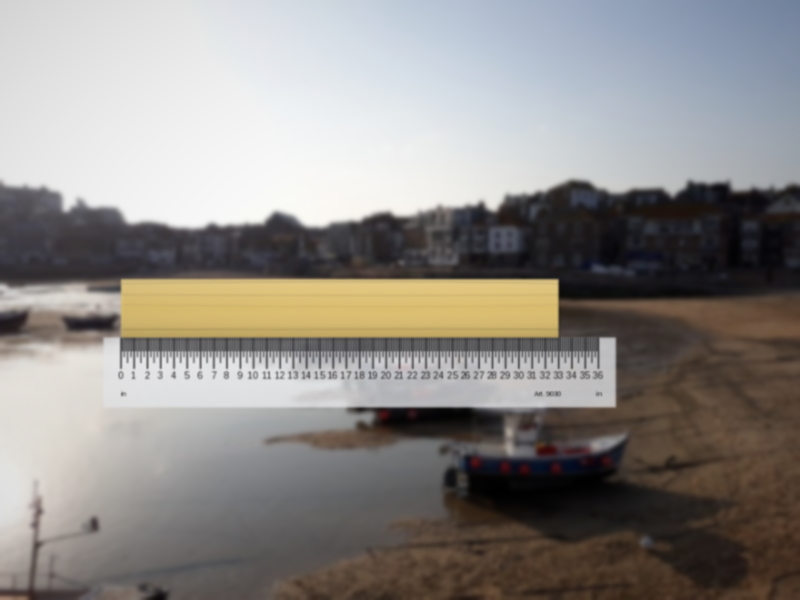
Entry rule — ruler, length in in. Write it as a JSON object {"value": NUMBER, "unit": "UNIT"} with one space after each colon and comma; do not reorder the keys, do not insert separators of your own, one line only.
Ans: {"value": 33, "unit": "in"}
